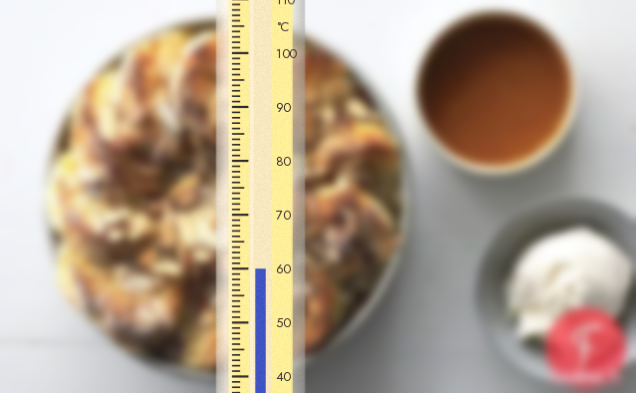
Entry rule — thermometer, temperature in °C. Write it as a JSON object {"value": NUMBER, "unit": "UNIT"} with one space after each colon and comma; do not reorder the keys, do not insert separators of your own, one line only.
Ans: {"value": 60, "unit": "°C"}
